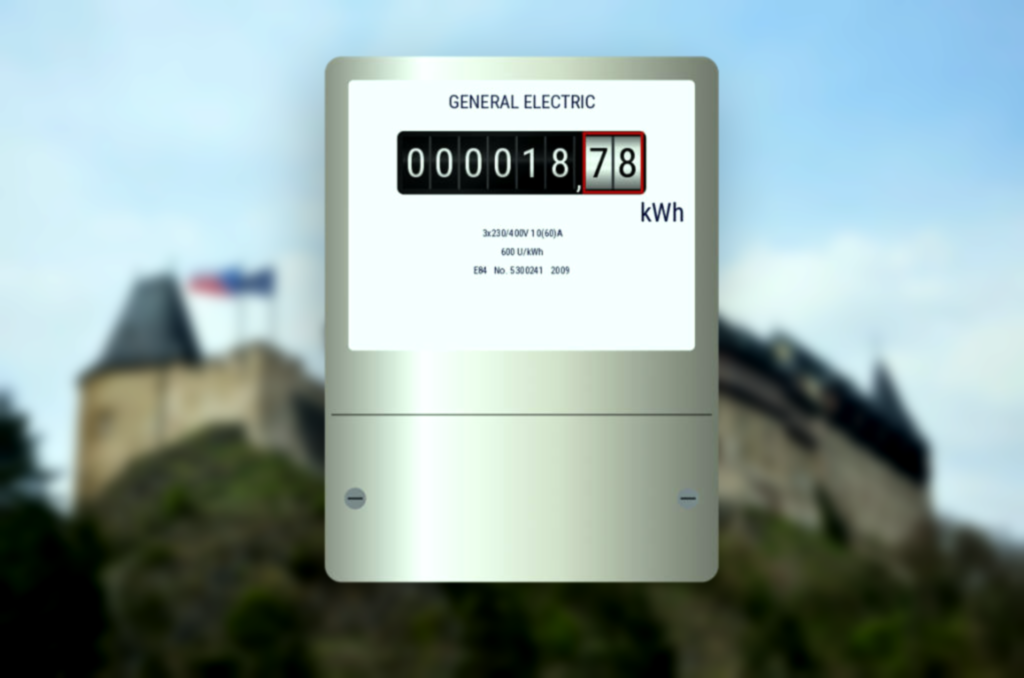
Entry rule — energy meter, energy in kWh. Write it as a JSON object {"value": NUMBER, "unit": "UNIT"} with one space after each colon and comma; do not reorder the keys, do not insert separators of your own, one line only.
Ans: {"value": 18.78, "unit": "kWh"}
